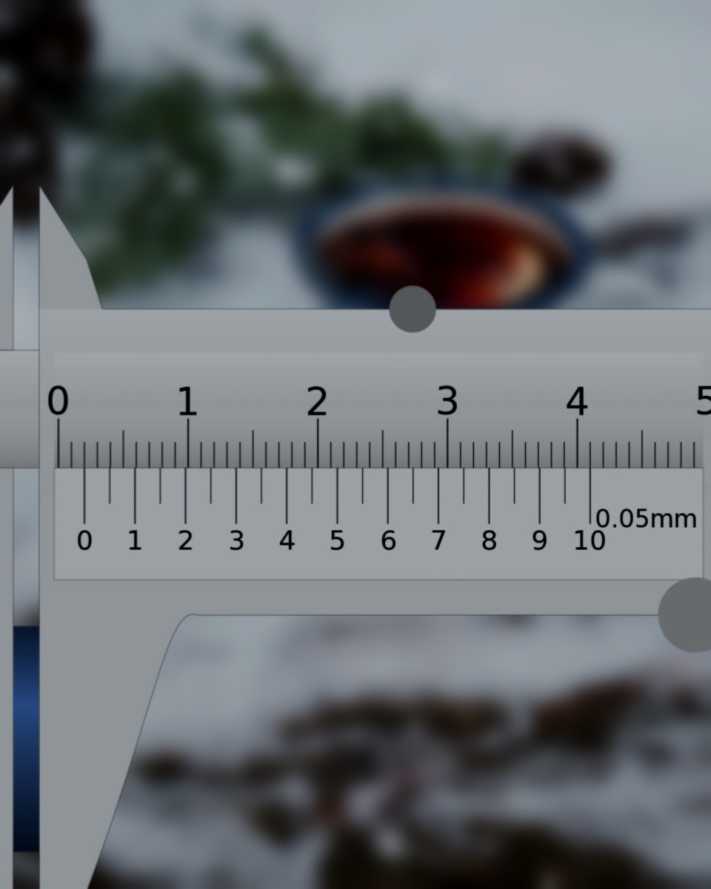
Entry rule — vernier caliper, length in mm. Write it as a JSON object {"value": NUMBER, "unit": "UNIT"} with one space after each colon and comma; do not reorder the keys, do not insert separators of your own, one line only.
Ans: {"value": 2.0, "unit": "mm"}
